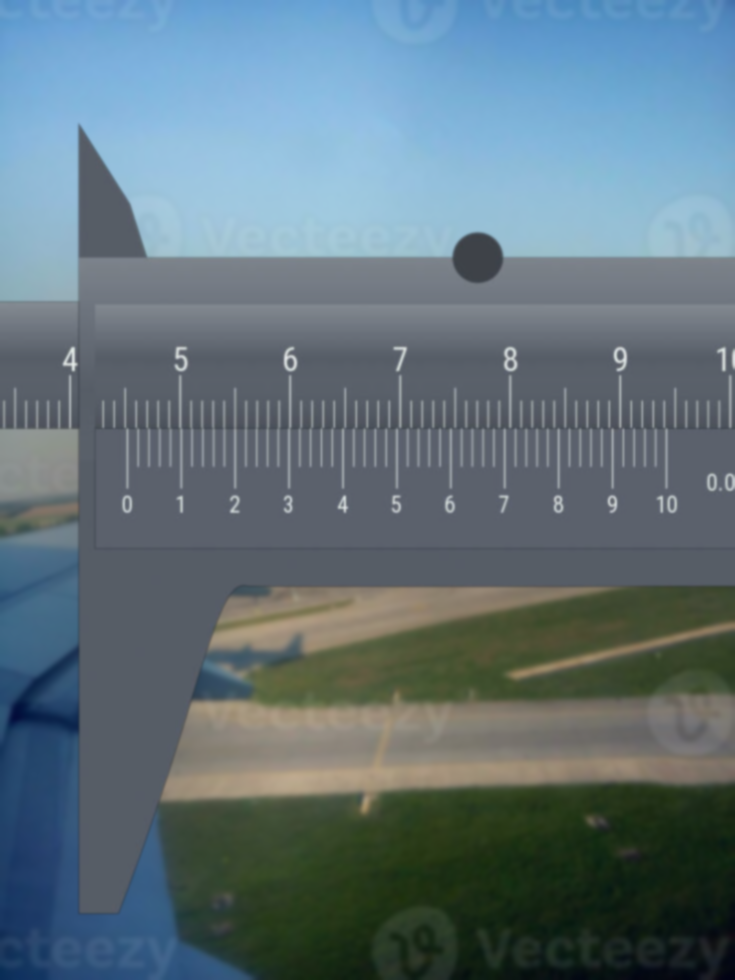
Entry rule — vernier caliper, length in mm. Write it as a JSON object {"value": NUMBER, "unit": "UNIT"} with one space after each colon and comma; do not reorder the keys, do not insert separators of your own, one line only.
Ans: {"value": 45.2, "unit": "mm"}
